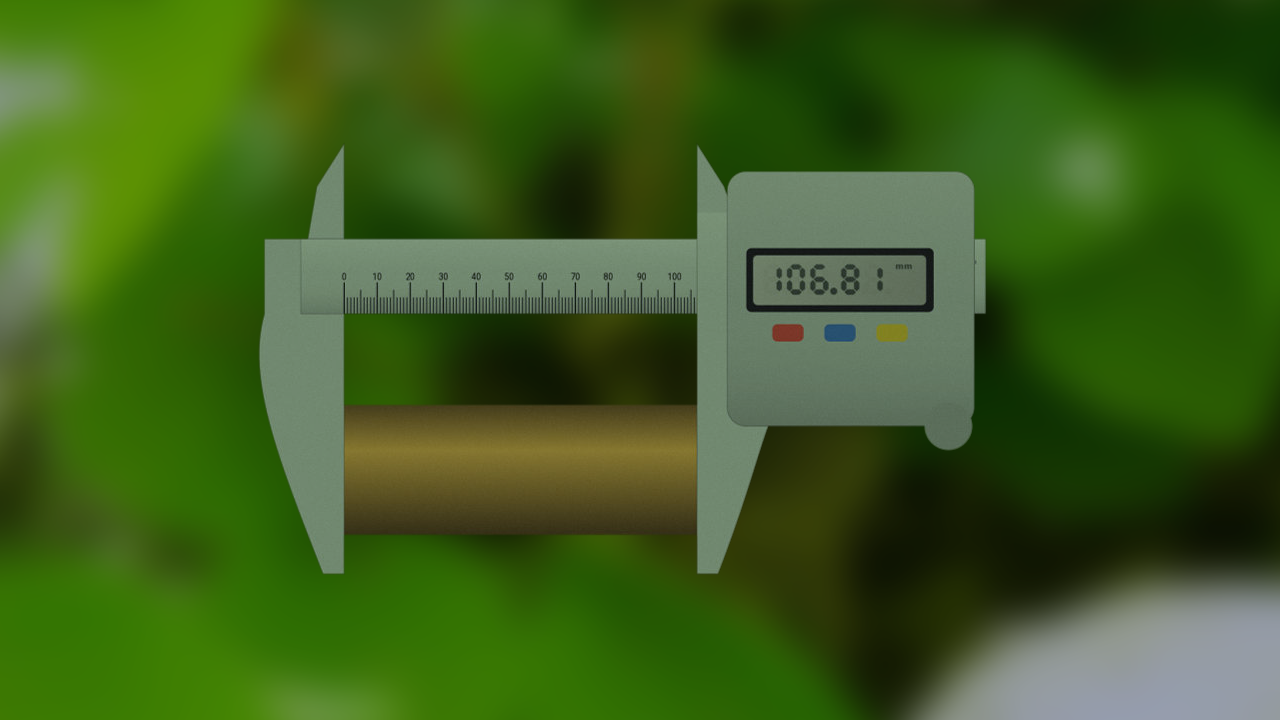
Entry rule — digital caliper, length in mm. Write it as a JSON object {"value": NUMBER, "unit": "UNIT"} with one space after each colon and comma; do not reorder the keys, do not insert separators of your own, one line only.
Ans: {"value": 106.81, "unit": "mm"}
